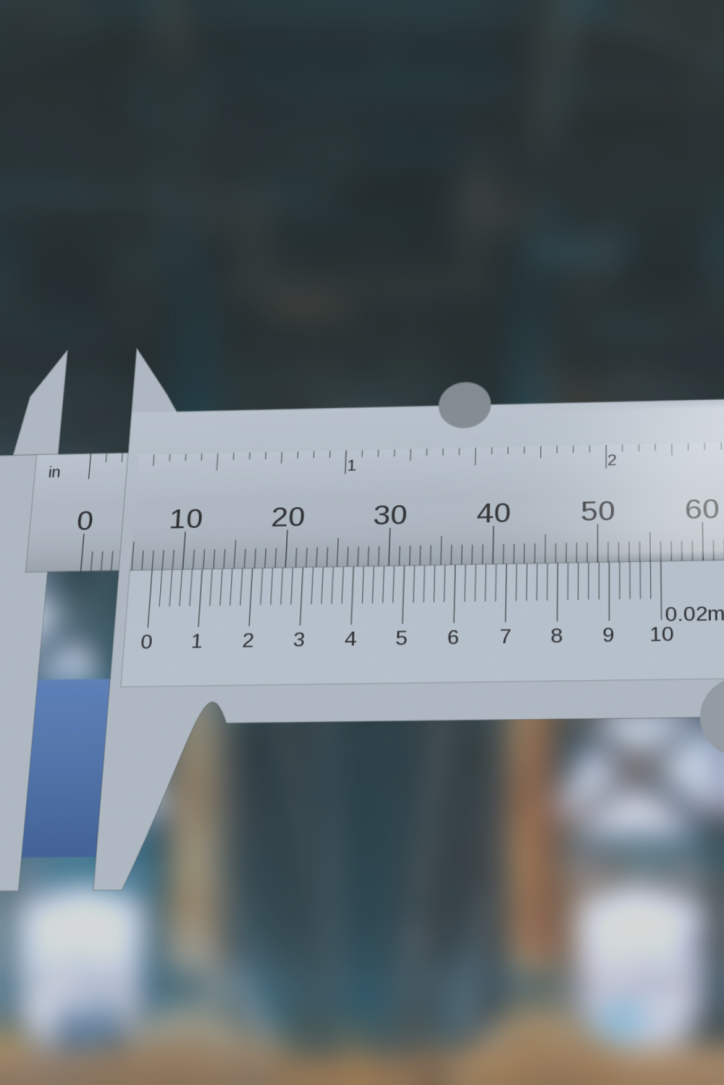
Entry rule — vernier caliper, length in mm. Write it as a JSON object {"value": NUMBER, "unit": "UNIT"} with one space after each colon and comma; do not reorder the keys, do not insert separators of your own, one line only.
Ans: {"value": 7.0, "unit": "mm"}
